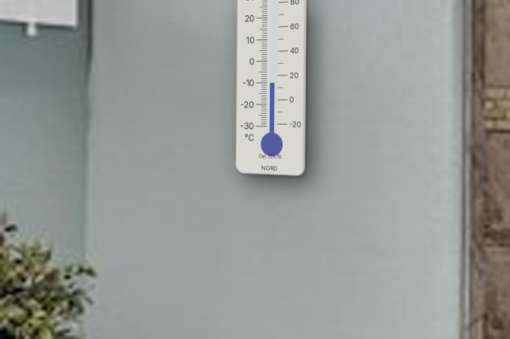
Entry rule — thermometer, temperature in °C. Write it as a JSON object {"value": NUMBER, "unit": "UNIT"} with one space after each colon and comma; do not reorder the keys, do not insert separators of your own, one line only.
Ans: {"value": -10, "unit": "°C"}
